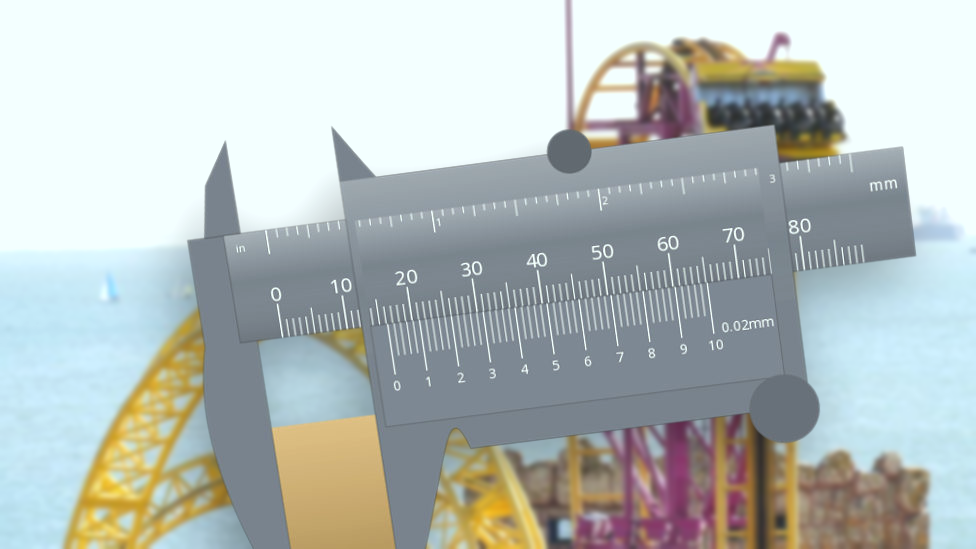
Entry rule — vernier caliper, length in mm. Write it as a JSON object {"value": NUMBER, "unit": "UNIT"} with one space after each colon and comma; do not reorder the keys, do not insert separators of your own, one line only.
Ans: {"value": 16.2, "unit": "mm"}
